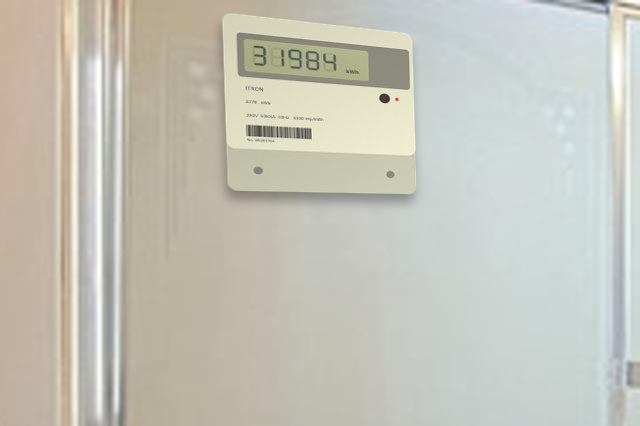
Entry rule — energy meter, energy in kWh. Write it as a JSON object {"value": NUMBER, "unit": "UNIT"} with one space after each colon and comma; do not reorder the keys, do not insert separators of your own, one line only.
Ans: {"value": 31984, "unit": "kWh"}
